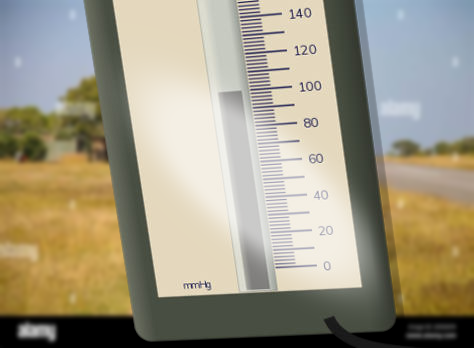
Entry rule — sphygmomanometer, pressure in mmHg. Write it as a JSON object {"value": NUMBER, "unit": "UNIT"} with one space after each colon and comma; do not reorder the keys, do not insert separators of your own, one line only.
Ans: {"value": 100, "unit": "mmHg"}
